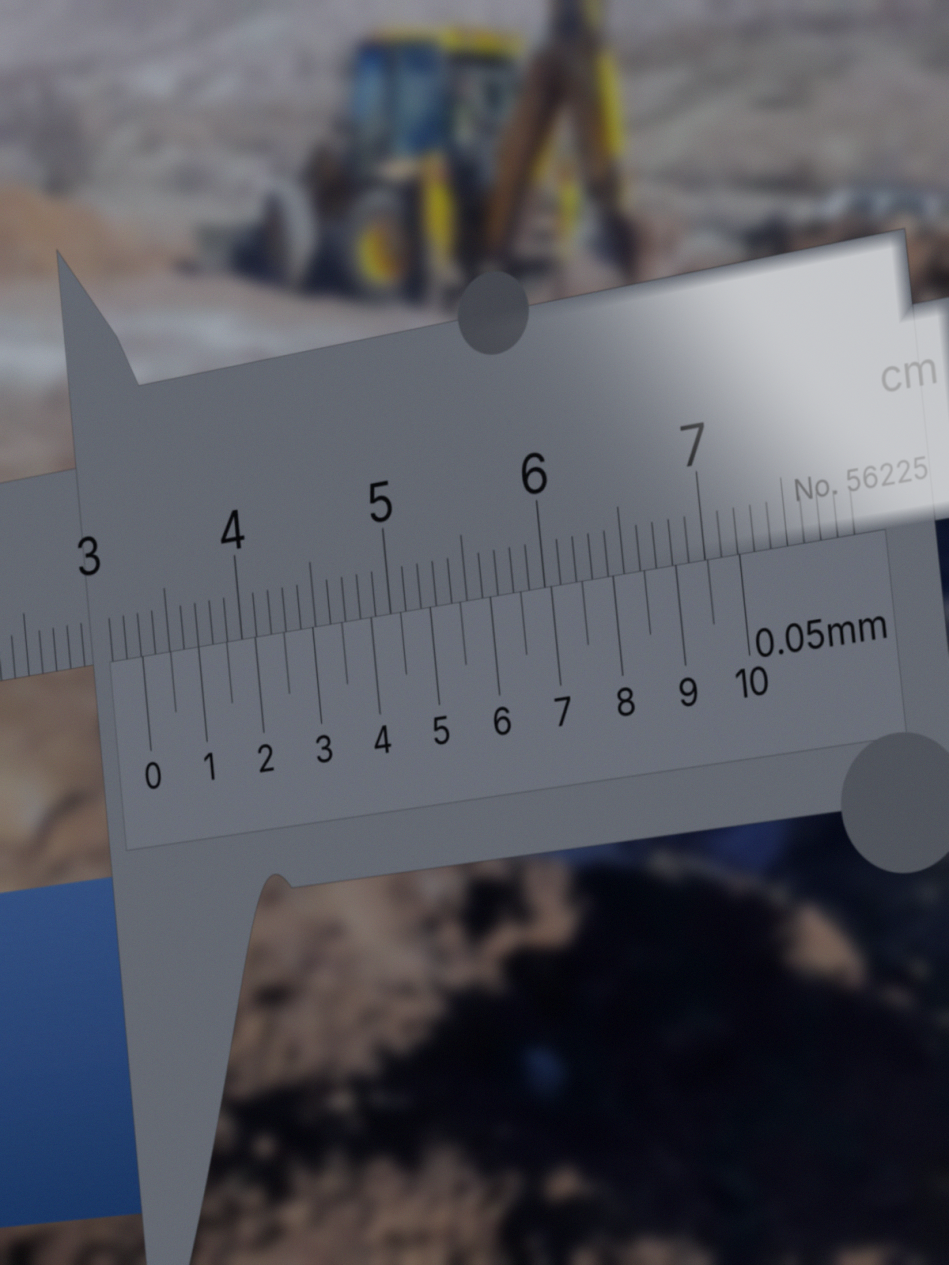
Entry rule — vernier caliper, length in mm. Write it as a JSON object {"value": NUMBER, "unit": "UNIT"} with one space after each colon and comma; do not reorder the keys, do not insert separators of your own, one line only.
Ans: {"value": 33.1, "unit": "mm"}
